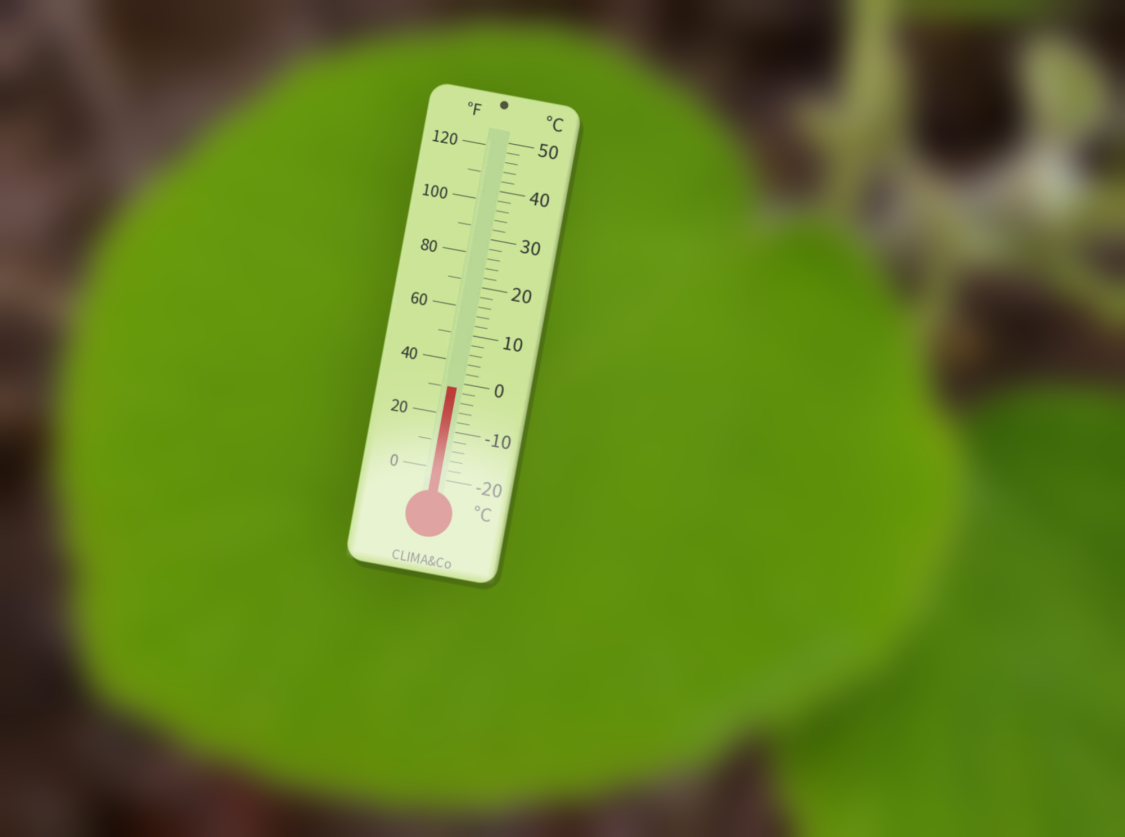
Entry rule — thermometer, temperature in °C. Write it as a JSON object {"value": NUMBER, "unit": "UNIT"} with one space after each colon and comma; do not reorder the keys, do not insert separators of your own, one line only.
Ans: {"value": -1, "unit": "°C"}
